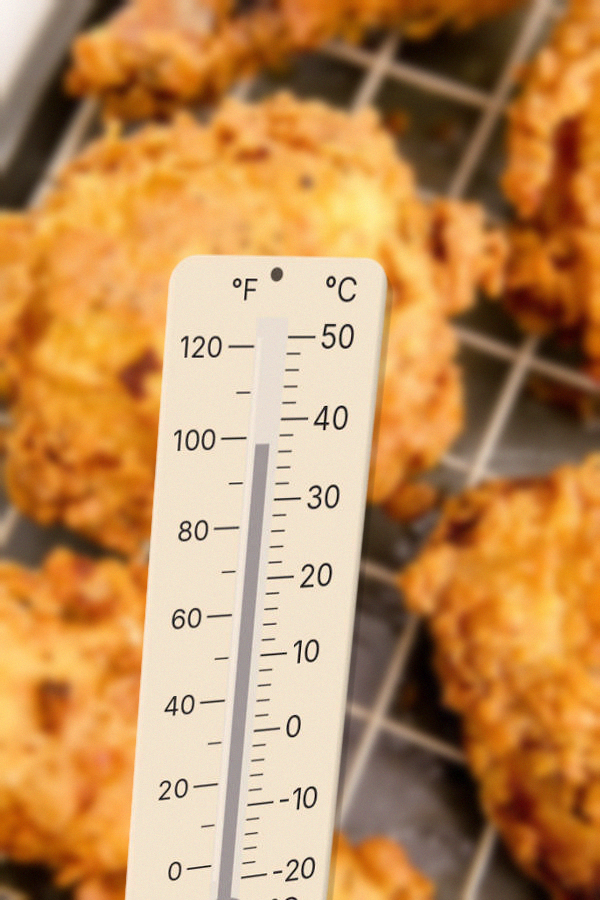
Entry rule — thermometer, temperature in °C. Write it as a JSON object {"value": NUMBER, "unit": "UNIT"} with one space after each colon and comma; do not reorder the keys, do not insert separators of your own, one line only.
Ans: {"value": 37, "unit": "°C"}
